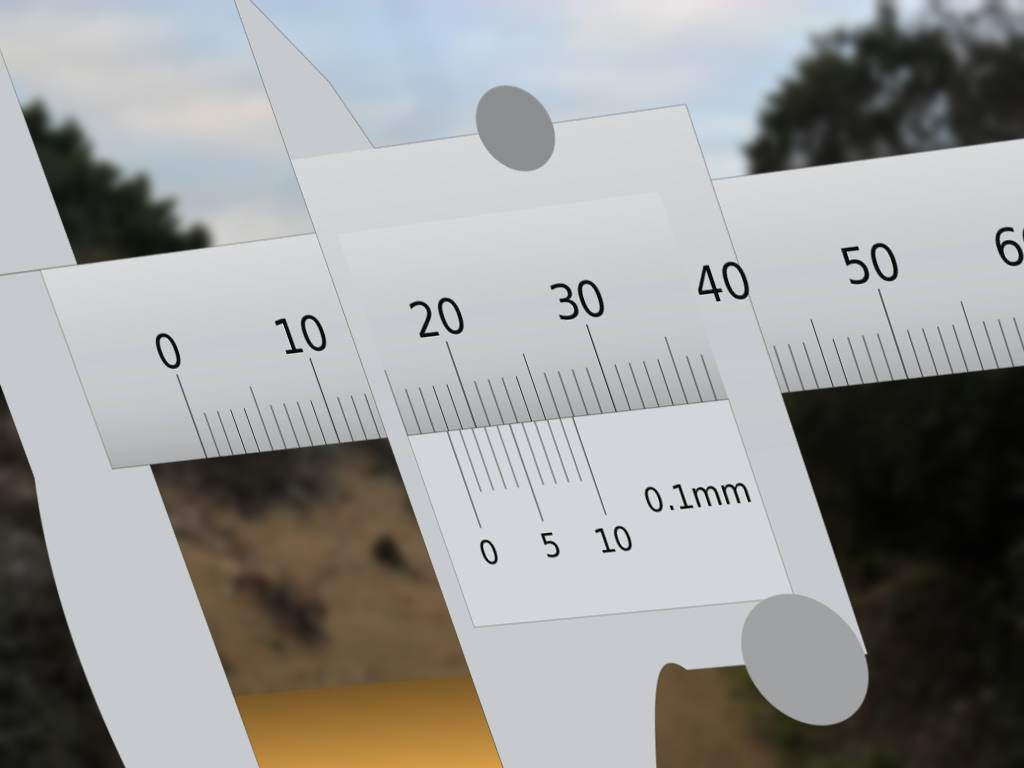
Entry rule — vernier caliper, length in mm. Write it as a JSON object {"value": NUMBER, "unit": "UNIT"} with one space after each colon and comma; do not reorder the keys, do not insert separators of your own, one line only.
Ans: {"value": 17.9, "unit": "mm"}
